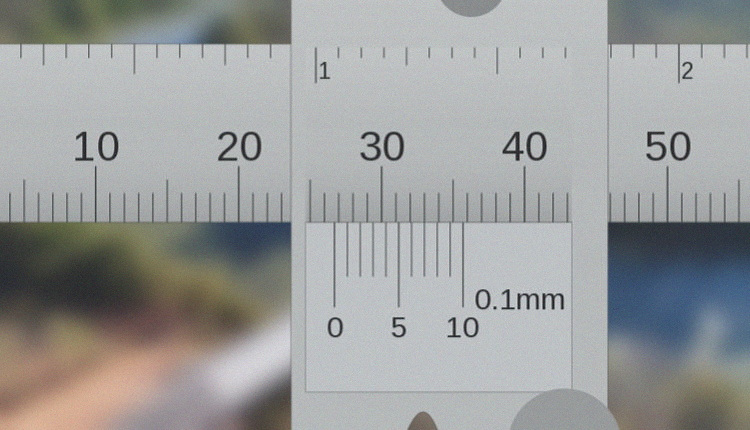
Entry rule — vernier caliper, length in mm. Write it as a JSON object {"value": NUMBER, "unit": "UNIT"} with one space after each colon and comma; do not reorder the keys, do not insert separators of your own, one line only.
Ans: {"value": 26.7, "unit": "mm"}
